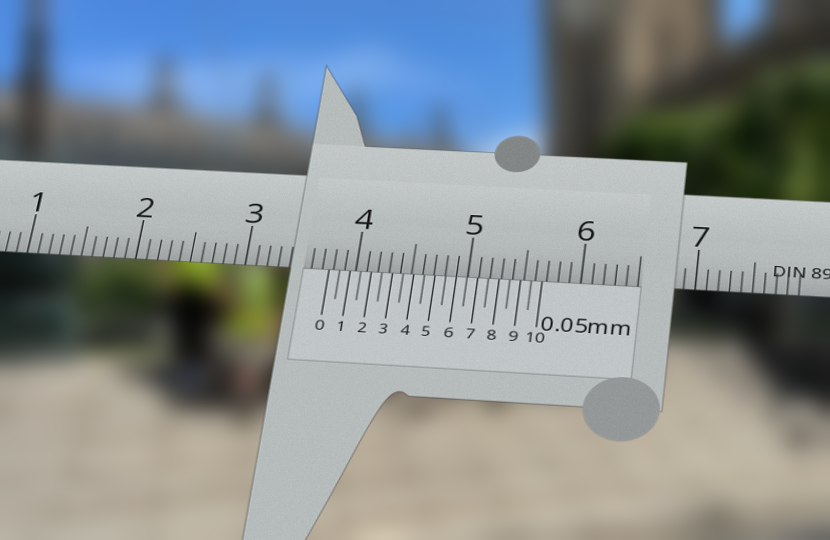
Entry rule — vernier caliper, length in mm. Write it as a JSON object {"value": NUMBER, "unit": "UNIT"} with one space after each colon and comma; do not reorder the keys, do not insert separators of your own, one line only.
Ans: {"value": 37.6, "unit": "mm"}
